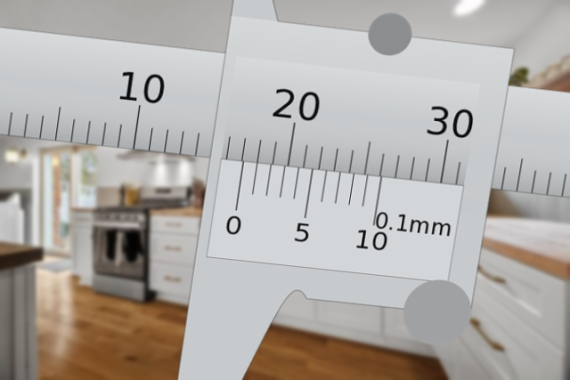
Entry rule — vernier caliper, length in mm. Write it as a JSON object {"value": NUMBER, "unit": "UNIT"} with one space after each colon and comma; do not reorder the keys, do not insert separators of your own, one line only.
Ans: {"value": 17.1, "unit": "mm"}
